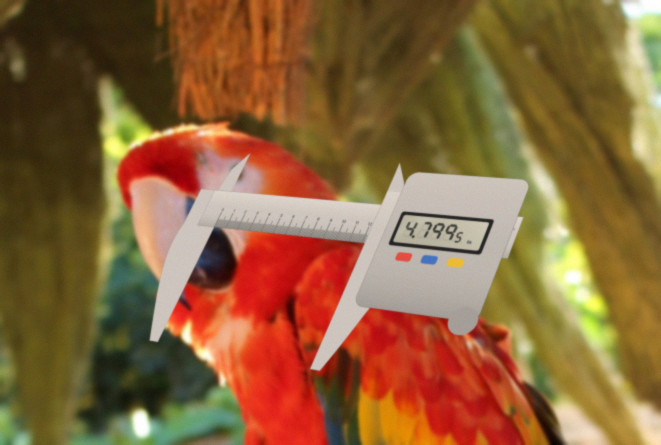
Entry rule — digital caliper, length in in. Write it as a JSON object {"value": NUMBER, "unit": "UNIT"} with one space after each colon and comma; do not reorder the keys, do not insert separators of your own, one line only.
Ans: {"value": 4.7995, "unit": "in"}
